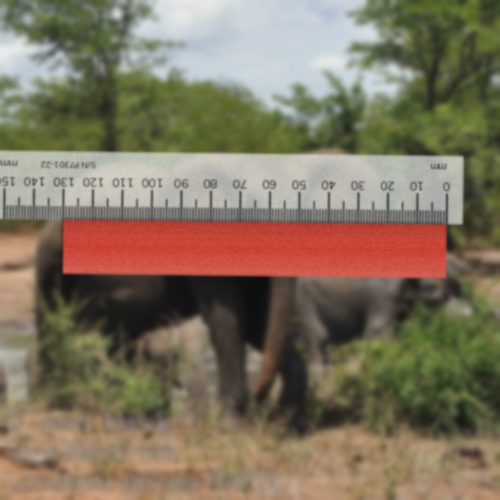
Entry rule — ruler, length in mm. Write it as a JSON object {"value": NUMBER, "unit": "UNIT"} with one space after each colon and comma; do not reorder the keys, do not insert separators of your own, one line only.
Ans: {"value": 130, "unit": "mm"}
